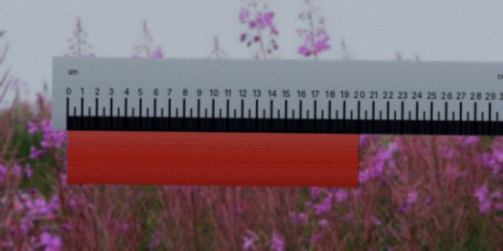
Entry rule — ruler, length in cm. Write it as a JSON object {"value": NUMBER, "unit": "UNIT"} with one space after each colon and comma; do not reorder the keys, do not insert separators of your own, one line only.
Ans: {"value": 20, "unit": "cm"}
